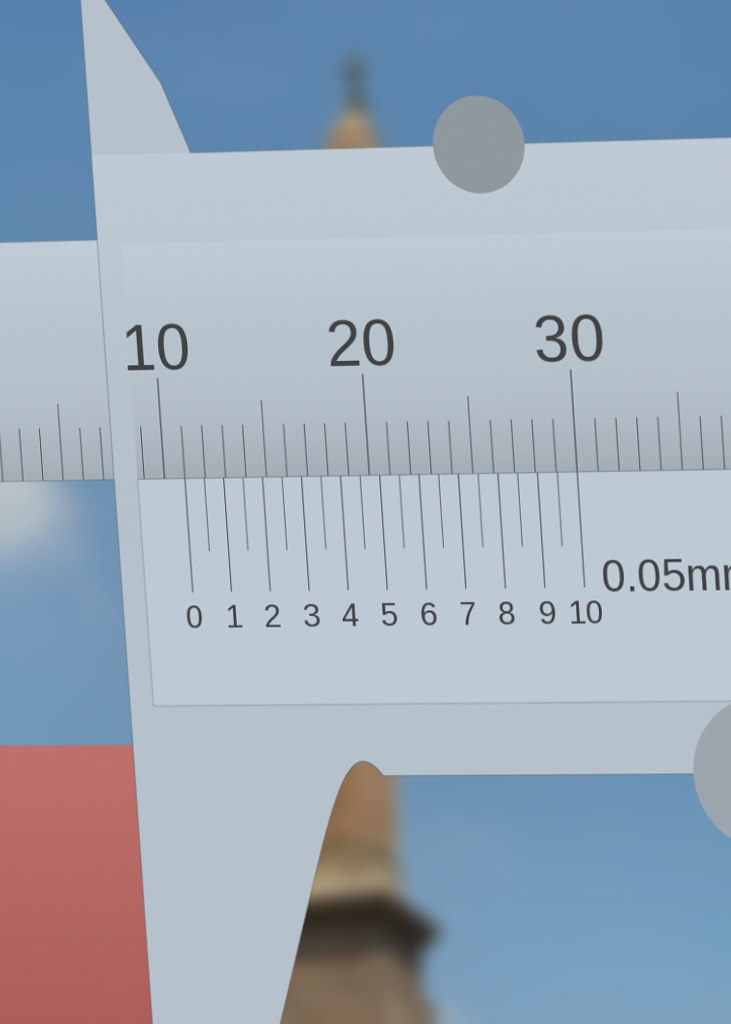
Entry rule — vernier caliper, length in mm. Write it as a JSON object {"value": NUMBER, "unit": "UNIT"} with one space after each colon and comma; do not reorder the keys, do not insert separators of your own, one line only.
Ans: {"value": 11.0, "unit": "mm"}
